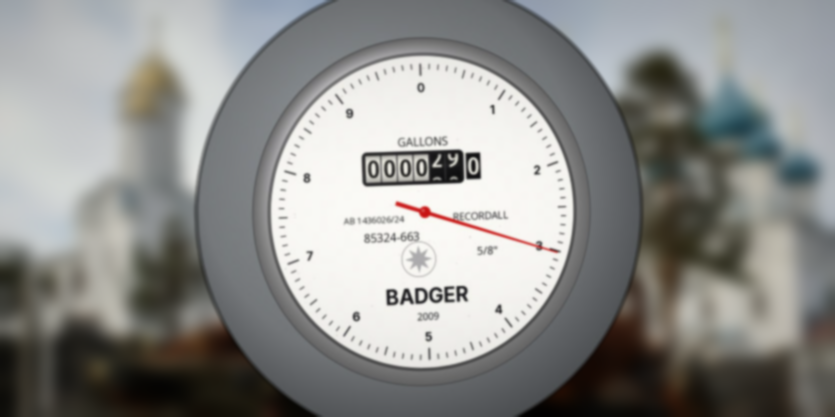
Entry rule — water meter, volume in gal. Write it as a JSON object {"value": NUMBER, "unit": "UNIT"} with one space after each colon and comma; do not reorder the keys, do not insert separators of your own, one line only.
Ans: {"value": 293.0, "unit": "gal"}
